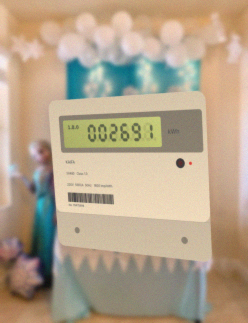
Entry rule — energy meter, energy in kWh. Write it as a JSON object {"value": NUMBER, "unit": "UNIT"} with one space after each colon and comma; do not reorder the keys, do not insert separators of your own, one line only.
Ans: {"value": 2691, "unit": "kWh"}
